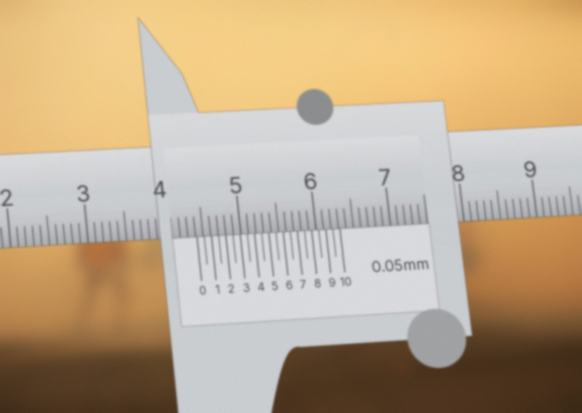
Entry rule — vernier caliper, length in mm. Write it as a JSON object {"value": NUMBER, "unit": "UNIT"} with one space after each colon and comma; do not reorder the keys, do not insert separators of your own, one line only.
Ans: {"value": 44.2, "unit": "mm"}
